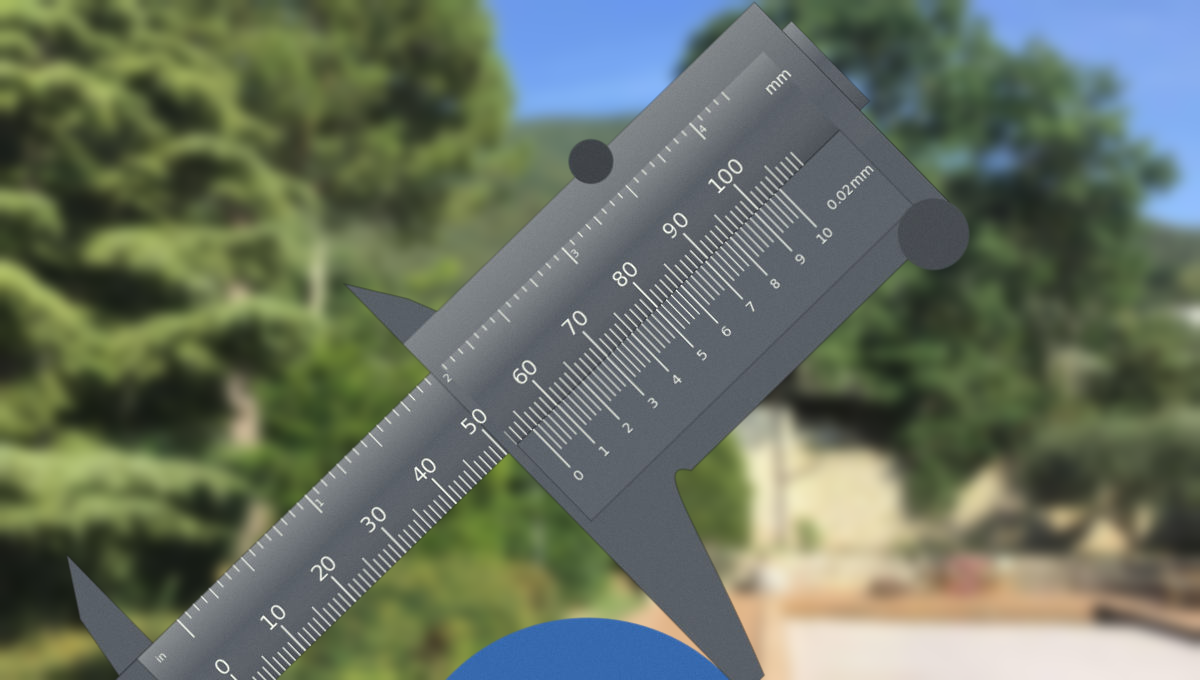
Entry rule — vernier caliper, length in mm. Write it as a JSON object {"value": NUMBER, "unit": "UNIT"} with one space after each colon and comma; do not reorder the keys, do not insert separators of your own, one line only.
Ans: {"value": 55.2, "unit": "mm"}
